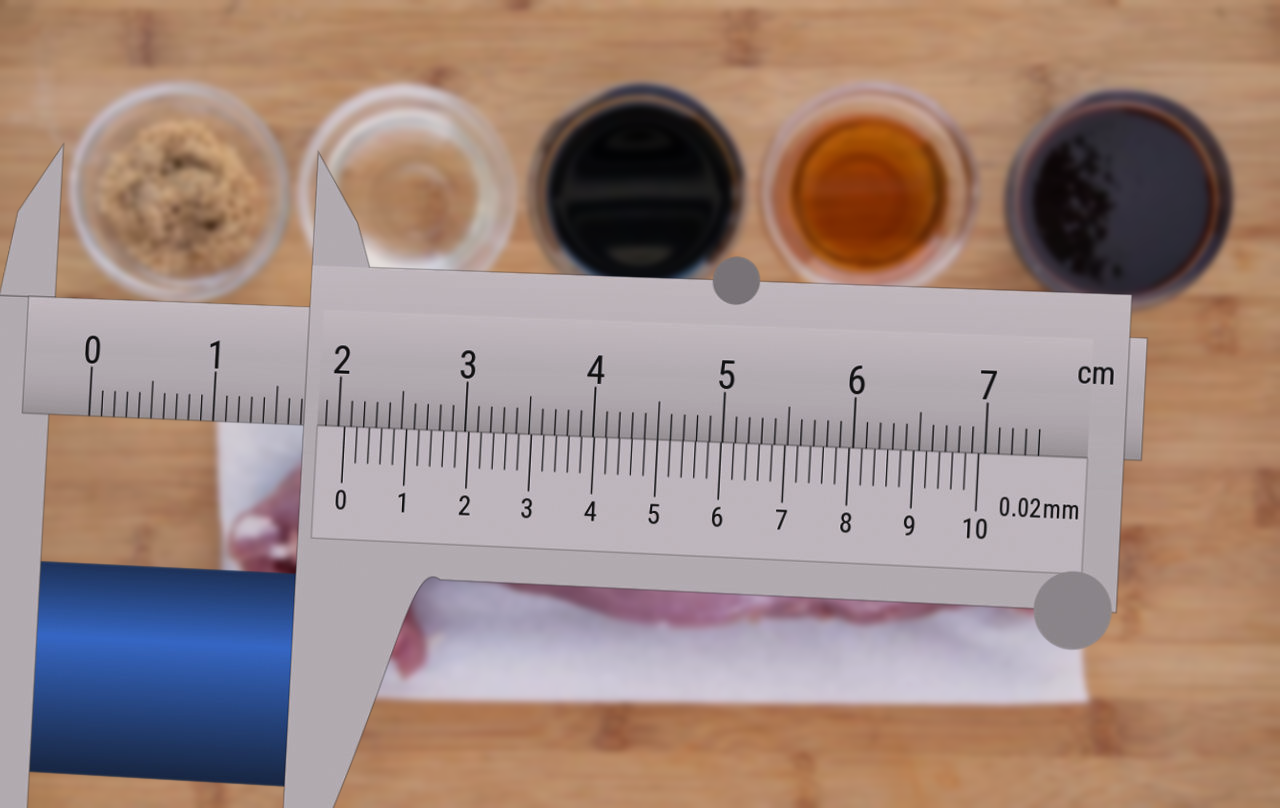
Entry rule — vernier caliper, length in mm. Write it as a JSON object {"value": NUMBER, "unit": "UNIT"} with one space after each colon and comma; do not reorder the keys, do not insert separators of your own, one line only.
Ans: {"value": 20.5, "unit": "mm"}
